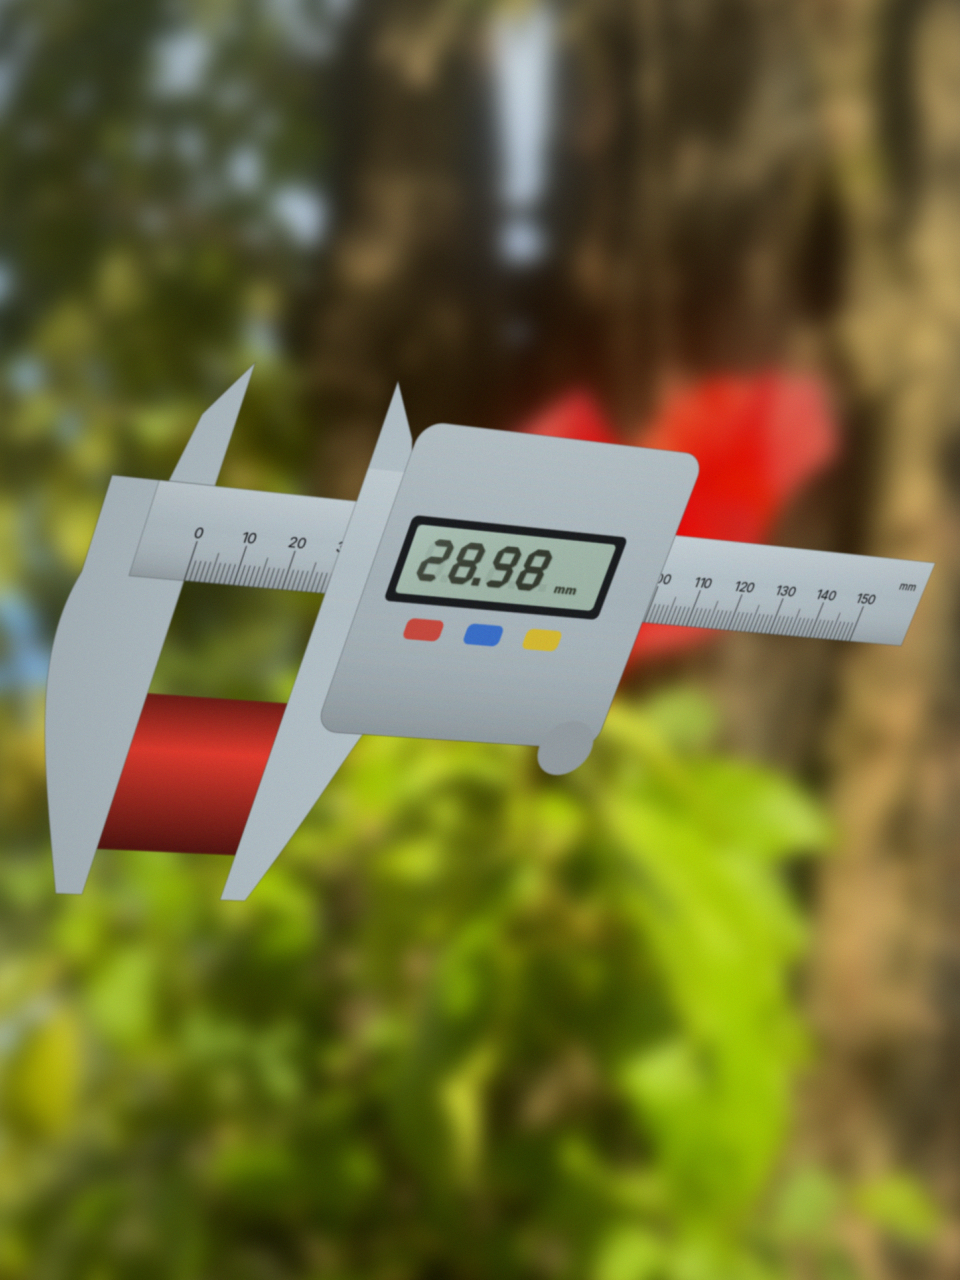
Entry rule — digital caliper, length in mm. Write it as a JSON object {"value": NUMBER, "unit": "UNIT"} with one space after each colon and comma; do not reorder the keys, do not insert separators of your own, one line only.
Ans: {"value": 28.98, "unit": "mm"}
